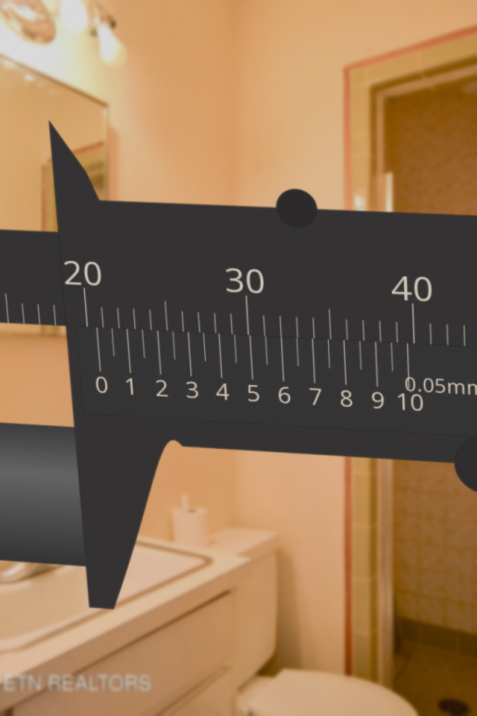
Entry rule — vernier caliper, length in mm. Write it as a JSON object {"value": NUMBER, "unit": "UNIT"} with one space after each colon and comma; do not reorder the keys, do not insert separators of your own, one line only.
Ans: {"value": 20.6, "unit": "mm"}
